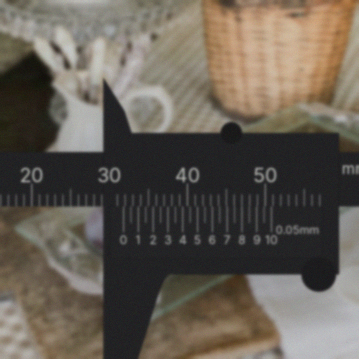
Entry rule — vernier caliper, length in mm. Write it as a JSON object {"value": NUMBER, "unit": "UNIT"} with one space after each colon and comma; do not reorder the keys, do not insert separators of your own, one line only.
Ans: {"value": 31.8, "unit": "mm"}
